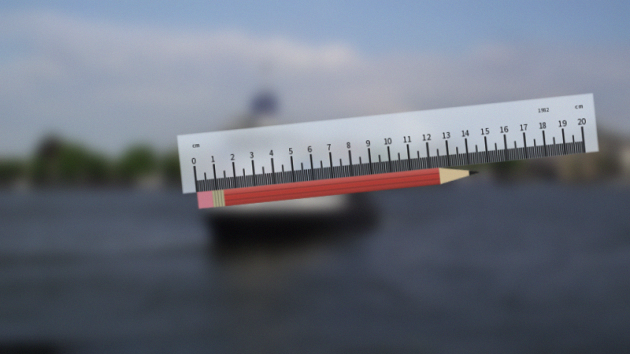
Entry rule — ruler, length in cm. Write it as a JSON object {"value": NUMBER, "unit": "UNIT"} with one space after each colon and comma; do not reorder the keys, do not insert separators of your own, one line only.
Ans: {"value": 14.5, "unit": "cm"}
